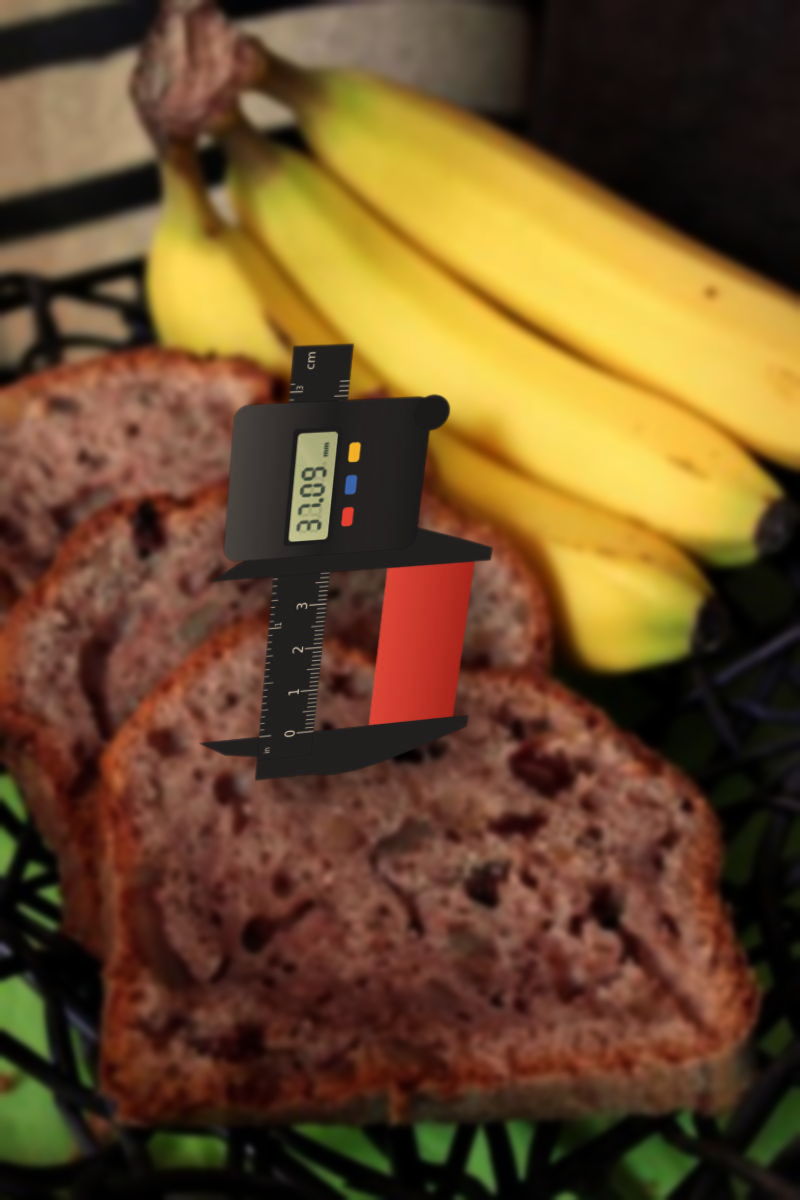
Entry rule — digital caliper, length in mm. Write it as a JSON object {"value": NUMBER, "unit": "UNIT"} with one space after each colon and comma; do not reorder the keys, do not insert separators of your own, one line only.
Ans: {"value": 37.09, "unit": "mm"}
